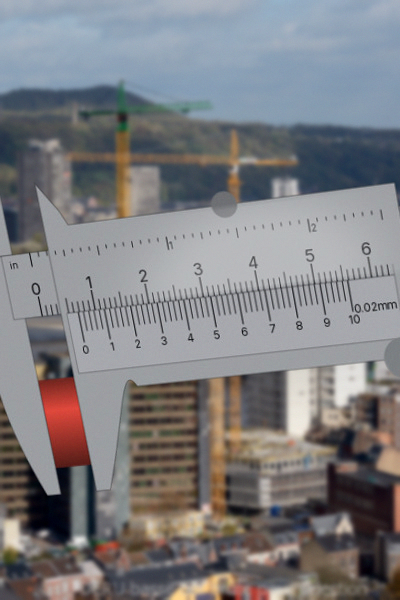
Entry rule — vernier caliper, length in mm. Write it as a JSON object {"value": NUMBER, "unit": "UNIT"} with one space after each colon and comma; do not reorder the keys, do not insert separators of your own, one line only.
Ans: {"value": 6.8, "unit": "mm"}
